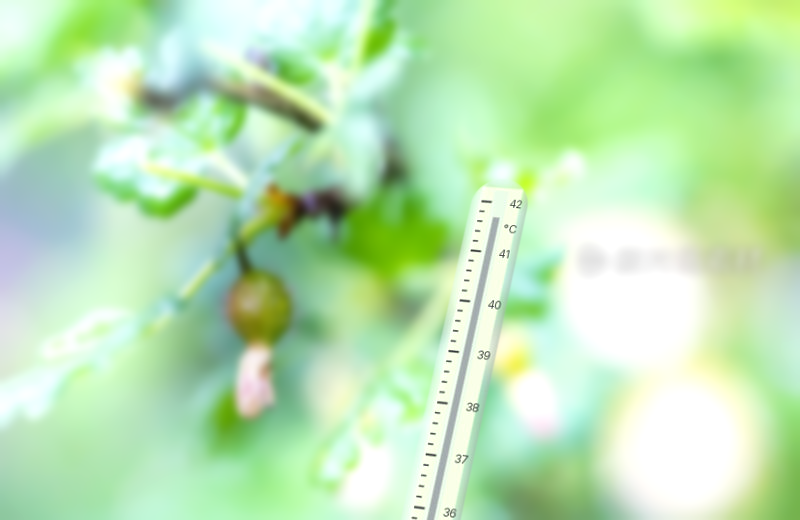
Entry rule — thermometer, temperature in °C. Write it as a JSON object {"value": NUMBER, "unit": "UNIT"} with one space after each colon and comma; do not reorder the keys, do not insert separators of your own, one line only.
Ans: {"value": 41.7, "unit": "°C"}
